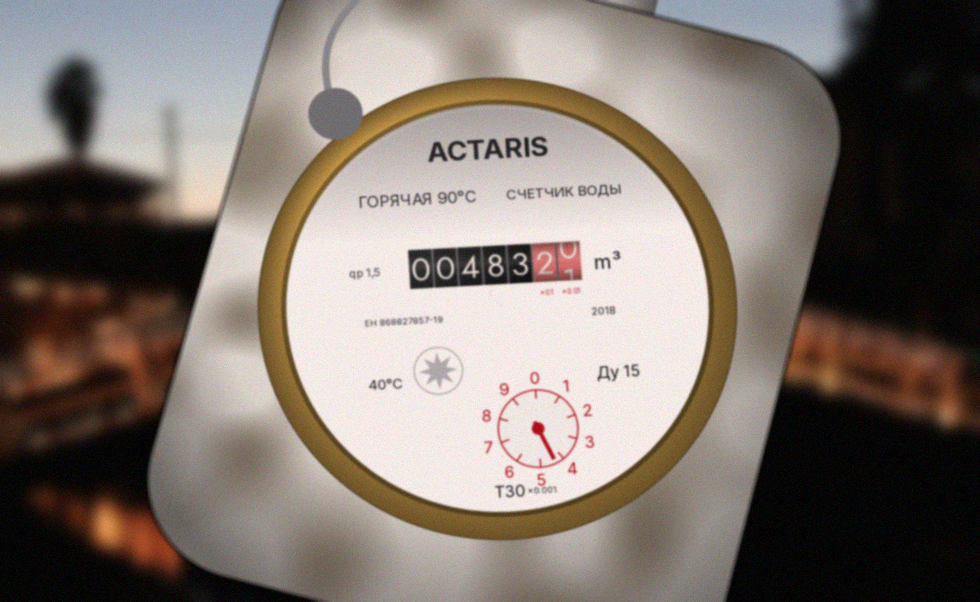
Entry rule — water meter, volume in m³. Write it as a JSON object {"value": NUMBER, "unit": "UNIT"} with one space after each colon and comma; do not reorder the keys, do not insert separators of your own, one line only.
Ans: {"value": 483.204, "unit": "m³"}
